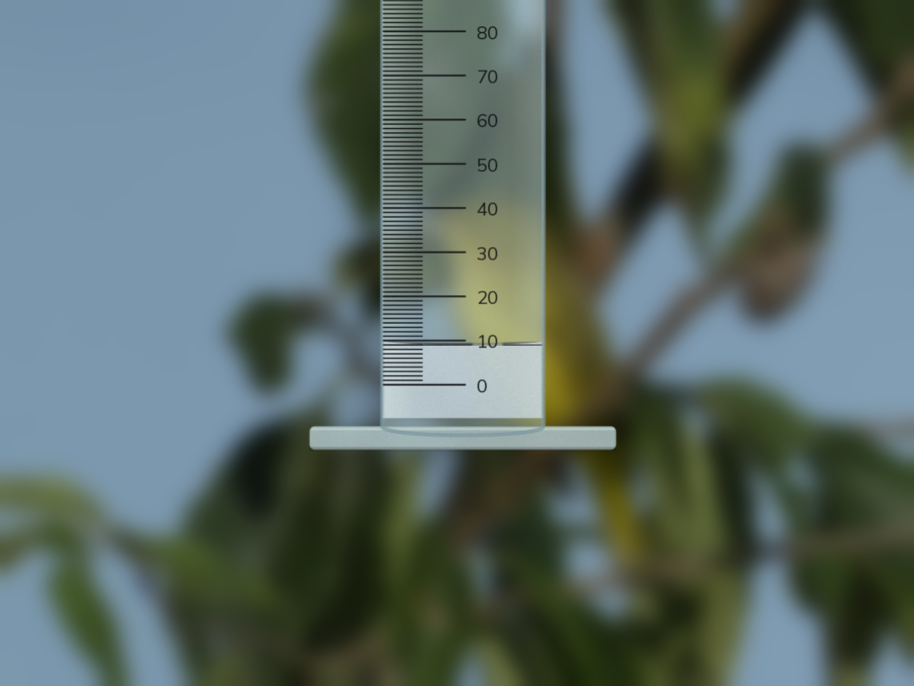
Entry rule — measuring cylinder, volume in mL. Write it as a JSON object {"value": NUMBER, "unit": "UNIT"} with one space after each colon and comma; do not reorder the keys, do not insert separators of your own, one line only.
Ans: {"value": 9, "unit": "mL"}
